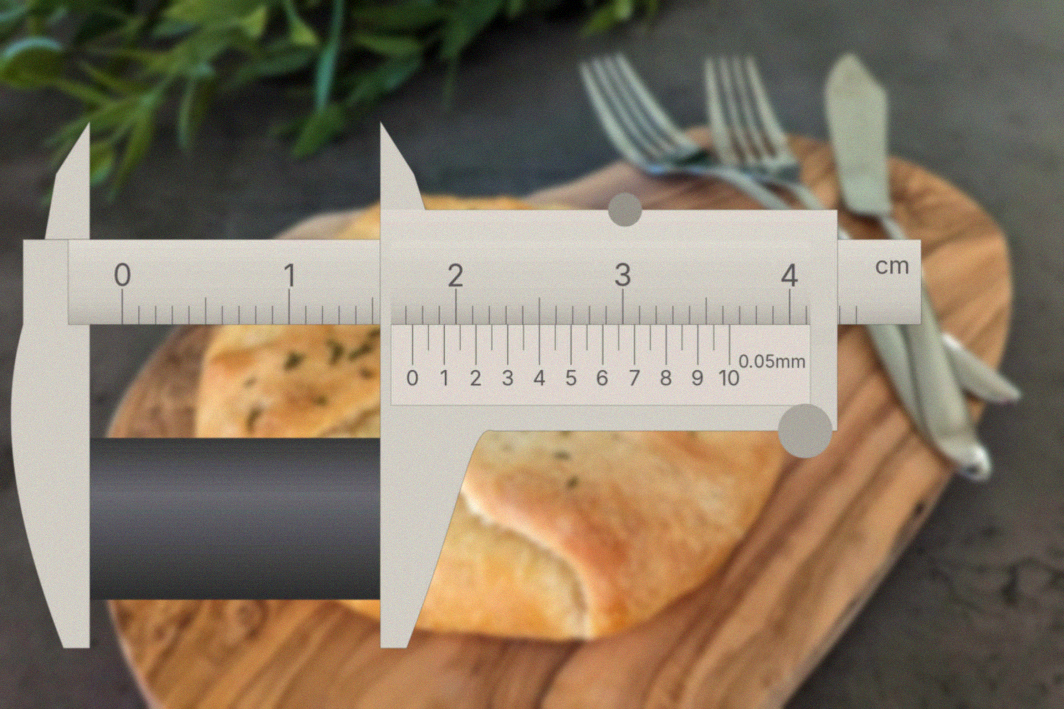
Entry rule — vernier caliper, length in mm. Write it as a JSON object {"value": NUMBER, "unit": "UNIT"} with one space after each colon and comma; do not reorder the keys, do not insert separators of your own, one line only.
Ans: {"value": 17.4, "unit": "mm"}
